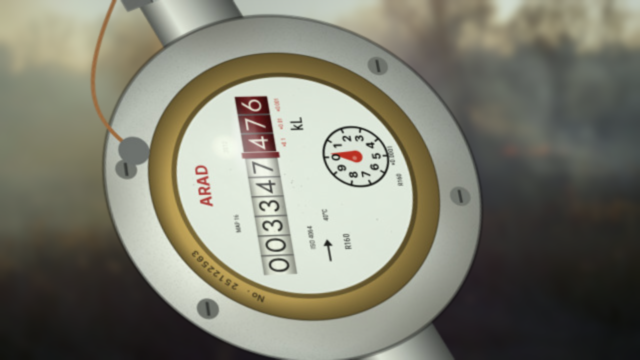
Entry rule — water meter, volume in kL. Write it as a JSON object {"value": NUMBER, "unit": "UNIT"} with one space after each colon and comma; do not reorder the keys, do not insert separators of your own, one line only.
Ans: {"value": 3347.4760, "unit": "kL"}
